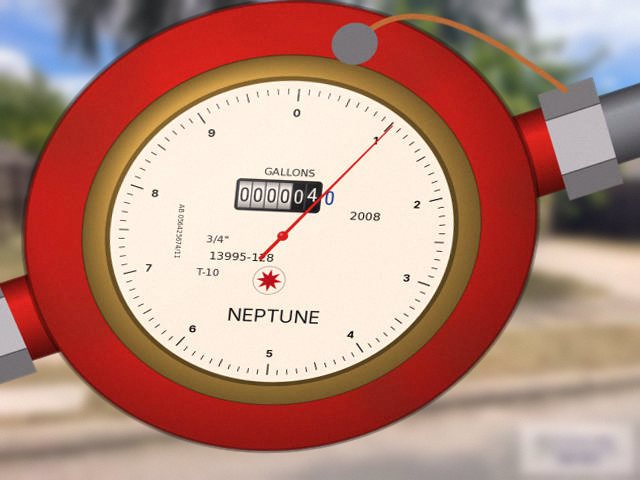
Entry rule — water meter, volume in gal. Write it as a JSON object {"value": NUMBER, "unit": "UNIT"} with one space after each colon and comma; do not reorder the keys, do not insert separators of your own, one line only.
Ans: {"value": 41.0, "unit": "gal"}
